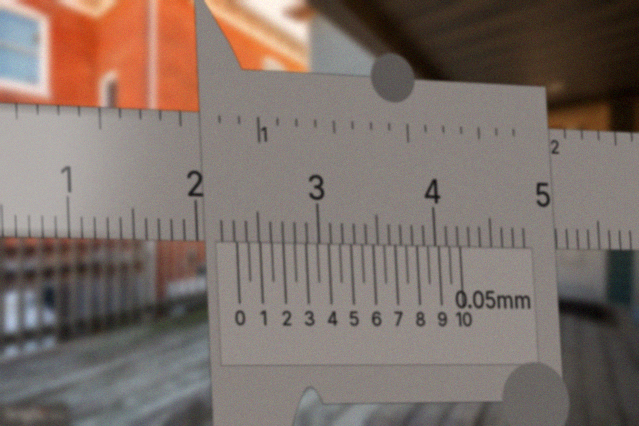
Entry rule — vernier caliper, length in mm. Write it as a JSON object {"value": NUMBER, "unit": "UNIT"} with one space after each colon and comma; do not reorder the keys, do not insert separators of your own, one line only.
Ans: {"value": 23.2, "unit": "mm"}
